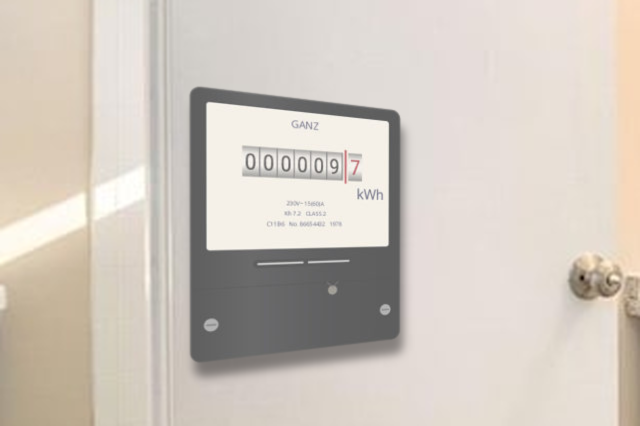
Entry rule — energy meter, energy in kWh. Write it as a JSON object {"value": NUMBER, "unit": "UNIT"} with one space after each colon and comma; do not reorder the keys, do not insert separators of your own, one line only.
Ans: {"value": 9.7, "unit": "kWh"}
